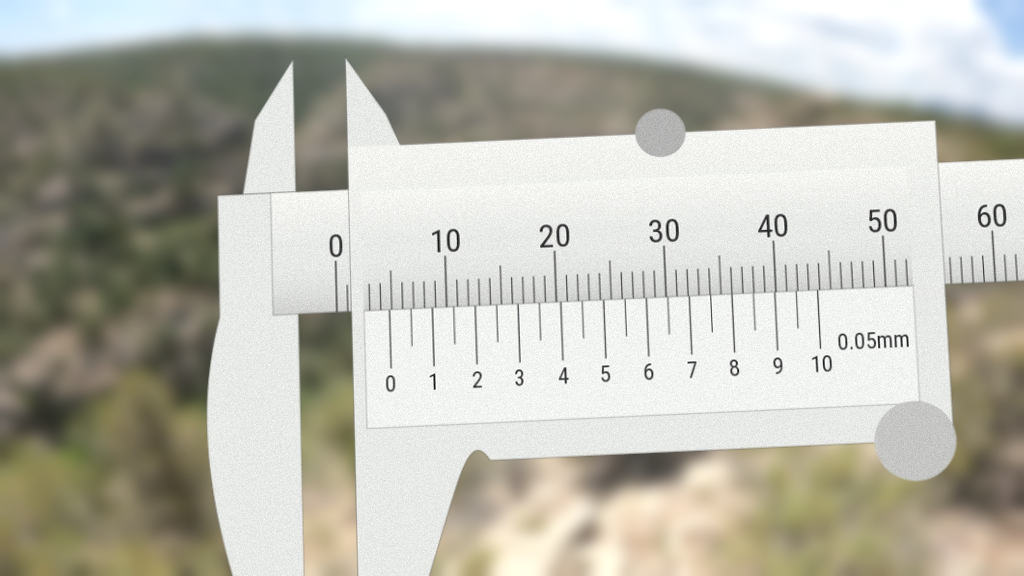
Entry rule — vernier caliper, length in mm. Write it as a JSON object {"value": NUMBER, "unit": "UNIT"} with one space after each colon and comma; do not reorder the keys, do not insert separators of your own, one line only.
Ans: {"value": 4.8, "unit": "mm"}
